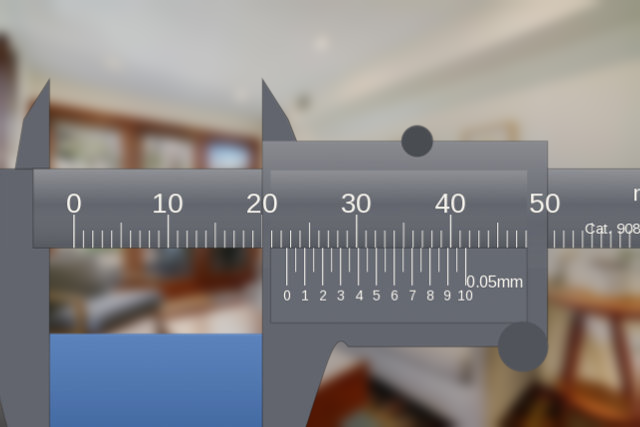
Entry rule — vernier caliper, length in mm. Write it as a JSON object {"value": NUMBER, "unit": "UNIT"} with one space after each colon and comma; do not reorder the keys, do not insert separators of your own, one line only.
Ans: {"value": 22.6, "unit": "mm"}
